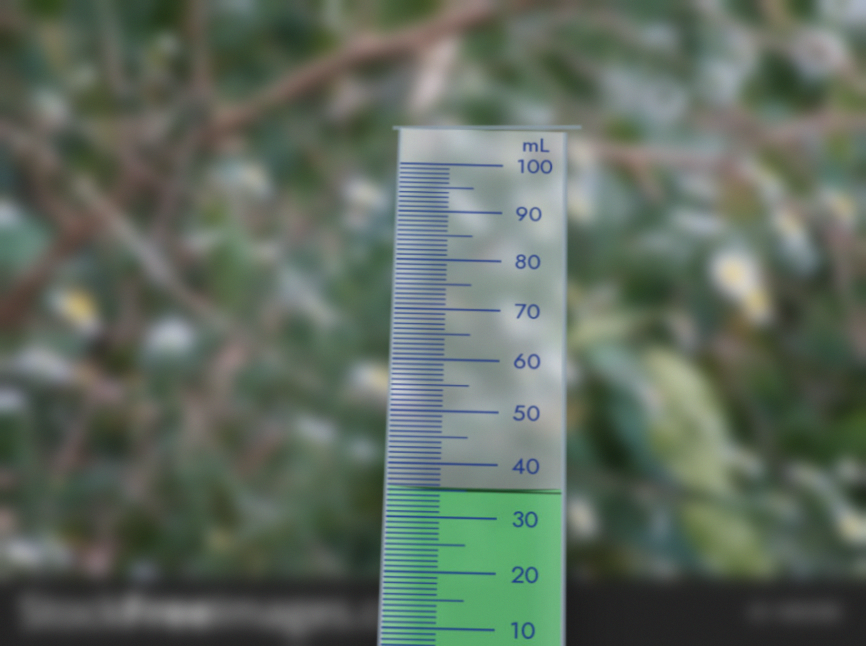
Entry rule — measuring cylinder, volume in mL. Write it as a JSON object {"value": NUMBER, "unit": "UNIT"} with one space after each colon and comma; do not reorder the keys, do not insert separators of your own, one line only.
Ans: {"value": 35, "unit": "mL"}
